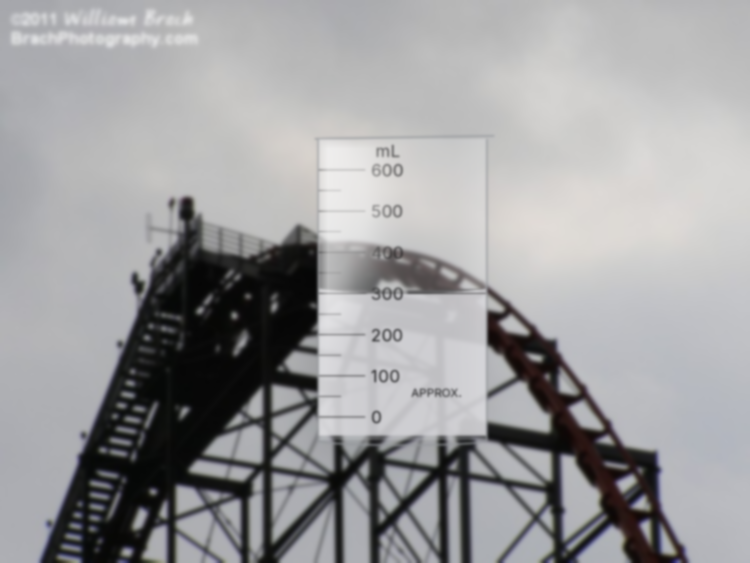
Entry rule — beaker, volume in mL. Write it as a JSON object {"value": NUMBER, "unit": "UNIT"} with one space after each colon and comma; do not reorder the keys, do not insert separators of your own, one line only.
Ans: {"value": 300, "unit": "mL"}
